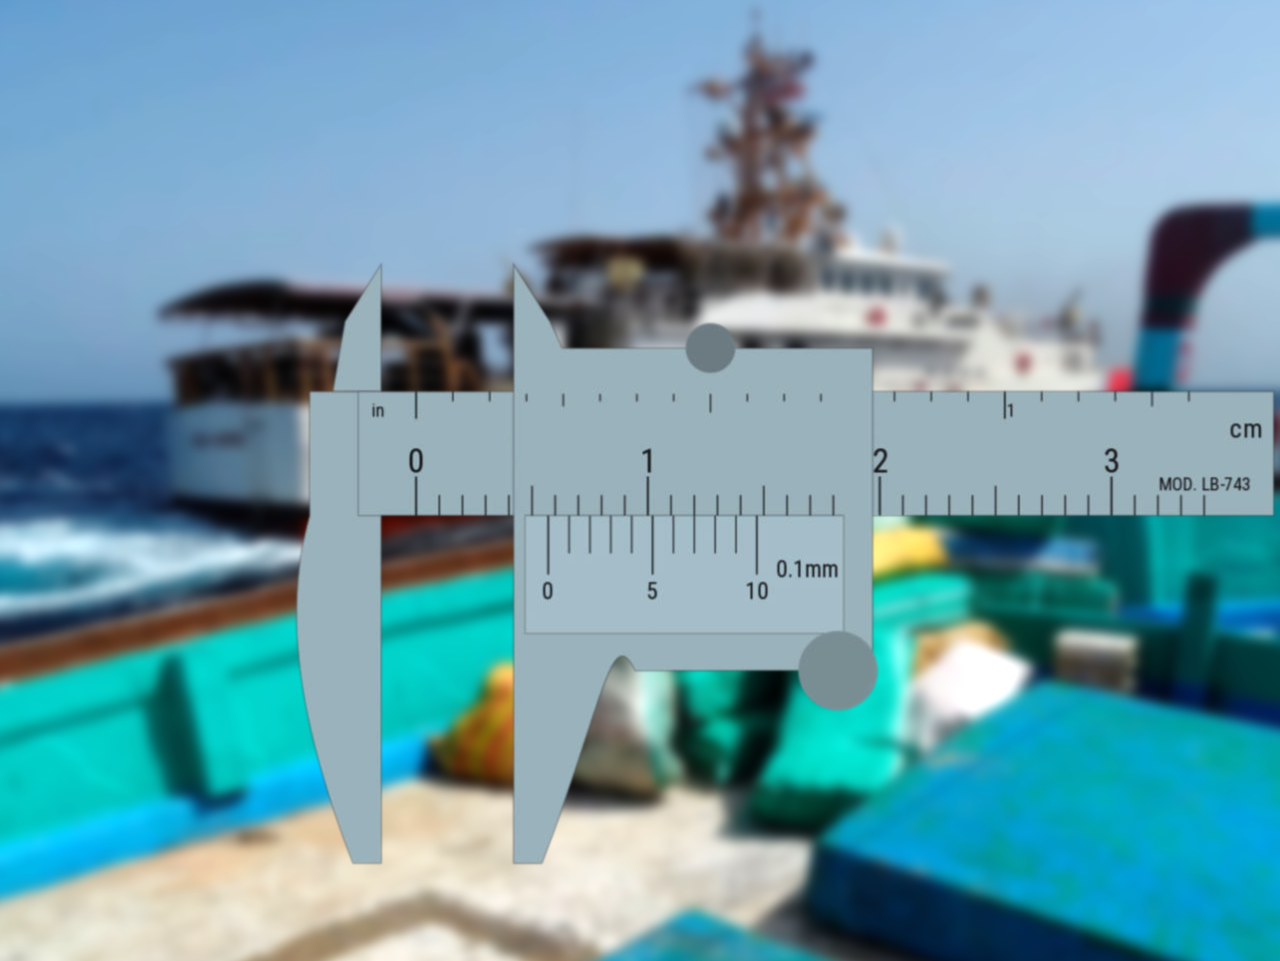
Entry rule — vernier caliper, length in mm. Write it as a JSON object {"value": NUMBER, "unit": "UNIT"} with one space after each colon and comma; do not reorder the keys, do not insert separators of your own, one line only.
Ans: {"value": 5.7, "unit": "mm"}
